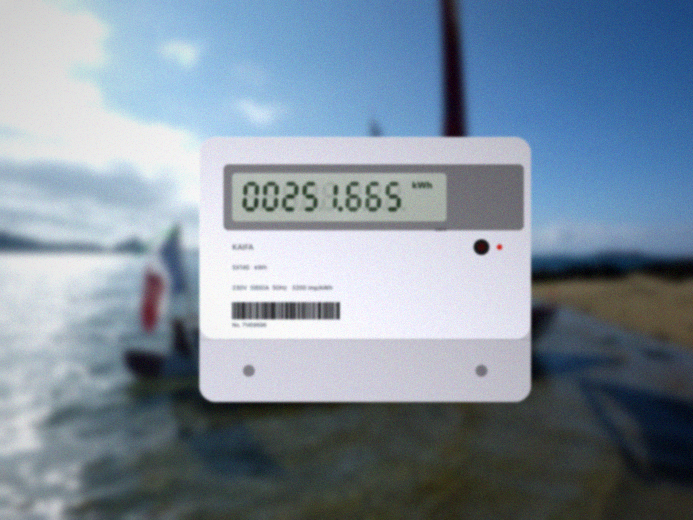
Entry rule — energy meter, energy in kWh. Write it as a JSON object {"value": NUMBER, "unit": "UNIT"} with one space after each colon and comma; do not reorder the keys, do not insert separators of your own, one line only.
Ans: {"value": 251.665, "unit": "kWh"}
